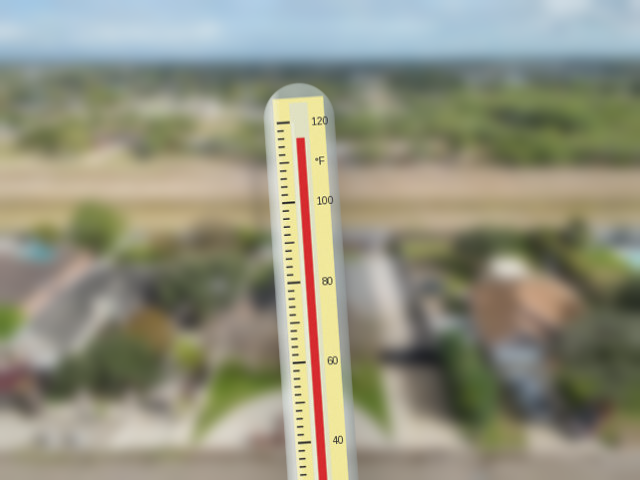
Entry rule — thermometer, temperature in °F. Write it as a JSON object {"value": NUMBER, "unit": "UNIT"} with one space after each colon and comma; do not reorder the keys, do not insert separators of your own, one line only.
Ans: {"value": 116, "unit": "°F"}
